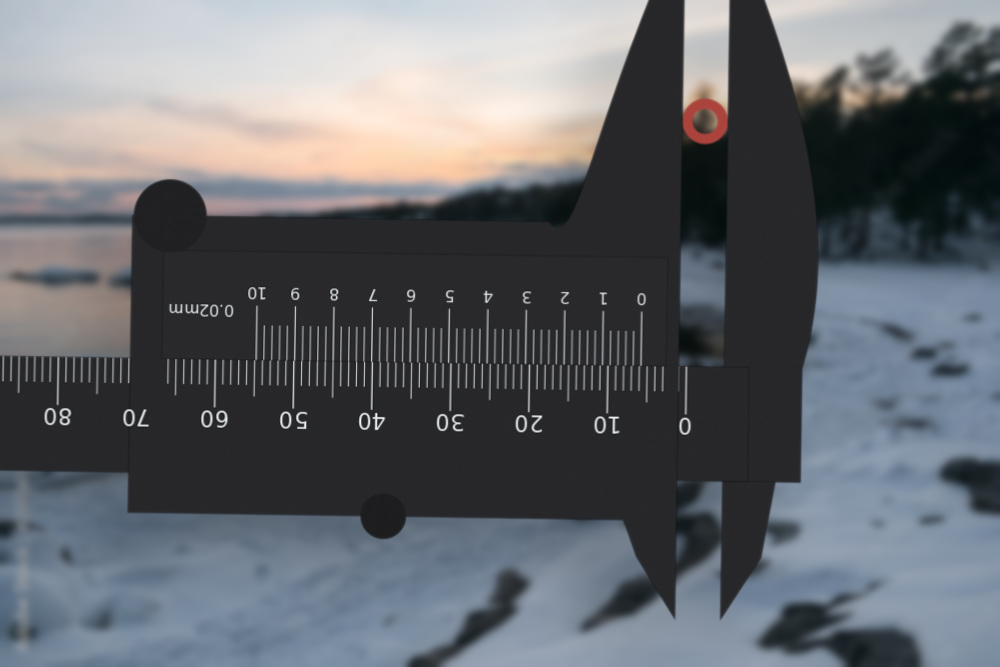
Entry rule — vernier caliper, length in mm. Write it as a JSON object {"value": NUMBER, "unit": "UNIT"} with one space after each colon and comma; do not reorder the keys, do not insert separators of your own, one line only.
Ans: {"value": 5.8, "unit": "mm"}
